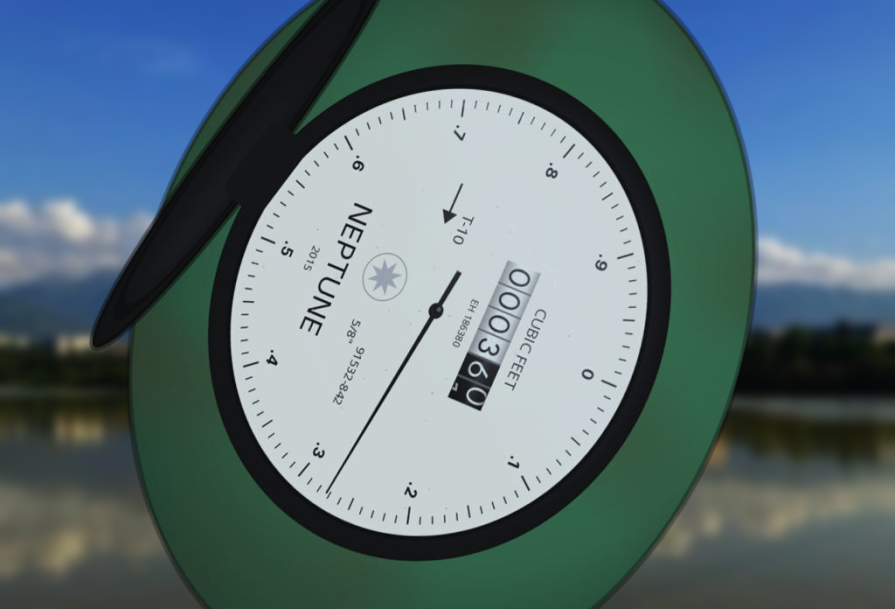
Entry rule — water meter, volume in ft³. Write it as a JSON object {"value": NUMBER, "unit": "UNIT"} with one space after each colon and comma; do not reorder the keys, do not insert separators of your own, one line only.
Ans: {"value": 360.27, "unit": "ft³"}
